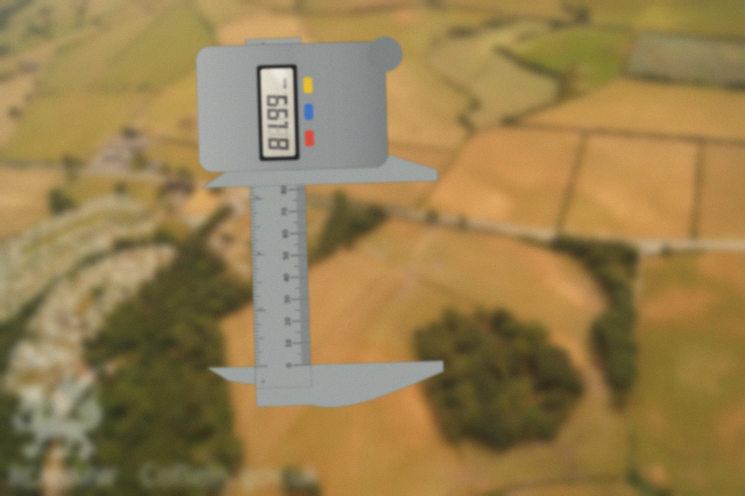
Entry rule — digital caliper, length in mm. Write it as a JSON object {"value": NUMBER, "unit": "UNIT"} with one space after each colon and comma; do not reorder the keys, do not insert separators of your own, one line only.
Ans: {"value": 81.99, "unit": "mm"}
